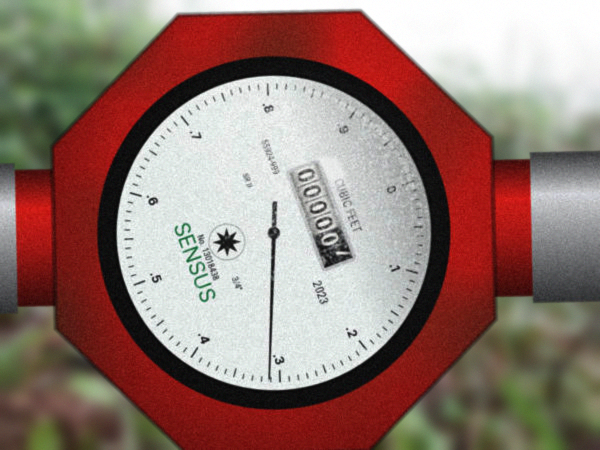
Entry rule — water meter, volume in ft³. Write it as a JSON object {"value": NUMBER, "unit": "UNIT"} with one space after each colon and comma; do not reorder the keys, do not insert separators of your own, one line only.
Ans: {"value": 7.31, "unit": "ft³"}
